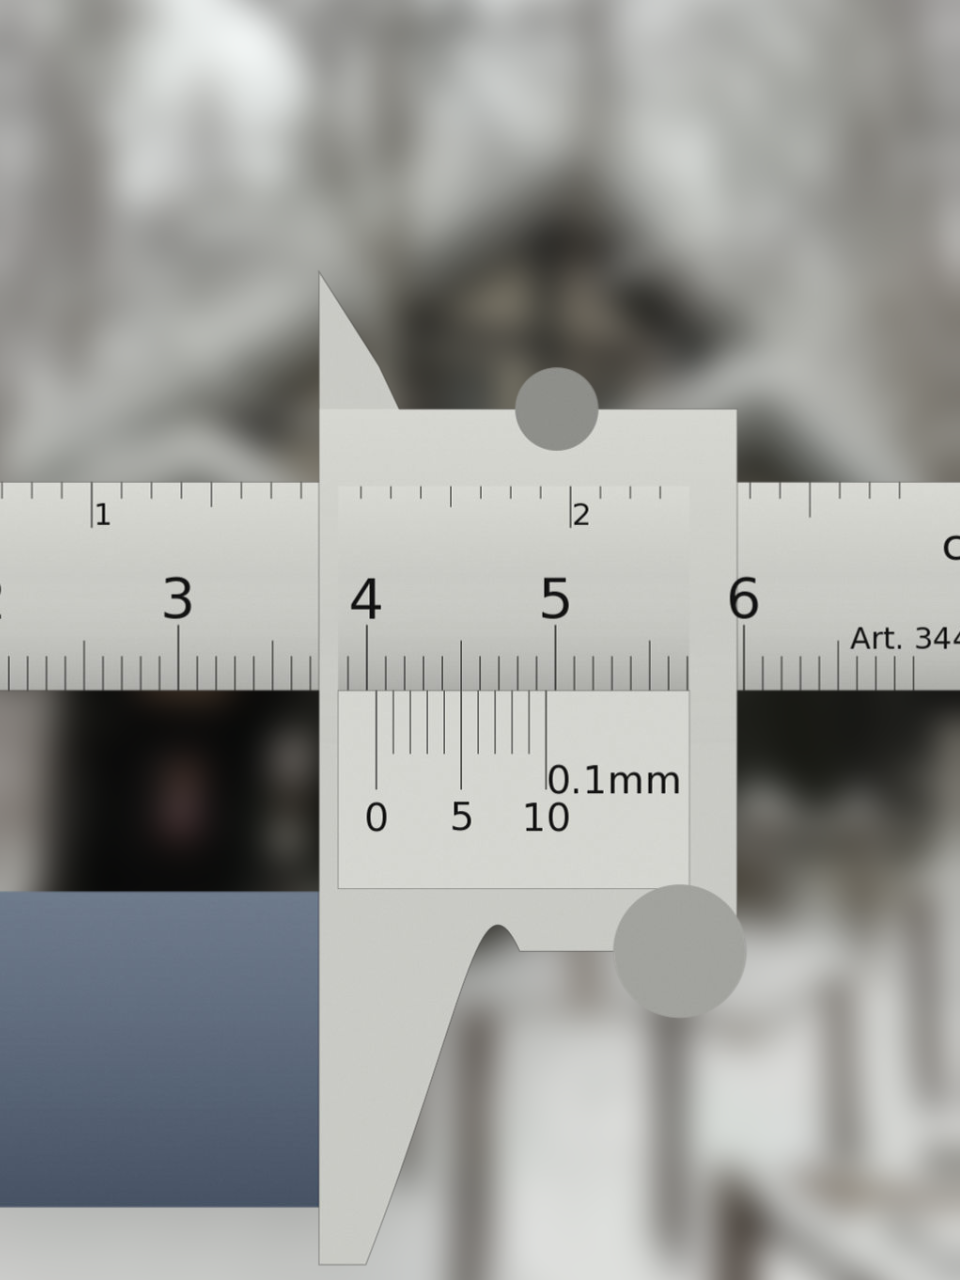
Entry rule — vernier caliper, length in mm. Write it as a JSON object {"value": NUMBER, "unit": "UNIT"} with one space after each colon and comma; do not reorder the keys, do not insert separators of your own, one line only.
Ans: {"value": 40.5, "unit": "mm"}
